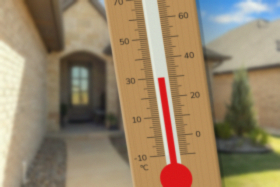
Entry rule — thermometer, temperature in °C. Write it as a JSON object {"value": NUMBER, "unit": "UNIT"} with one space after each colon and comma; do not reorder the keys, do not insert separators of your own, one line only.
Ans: {"value": 30, "unit": "°C"}
